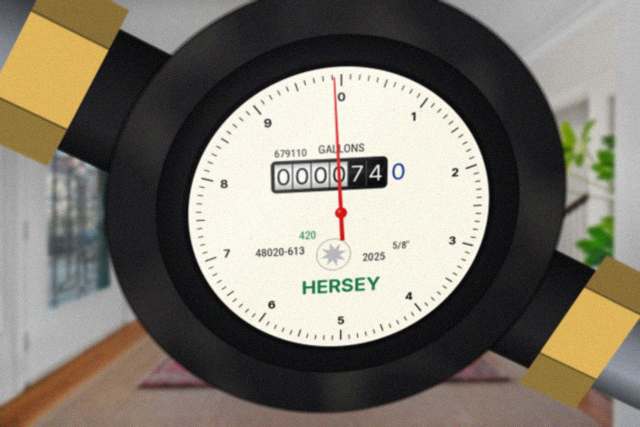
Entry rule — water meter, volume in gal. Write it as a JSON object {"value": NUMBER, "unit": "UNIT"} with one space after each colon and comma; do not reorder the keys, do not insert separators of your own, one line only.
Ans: {"value": 739.9, "unit": "gal"}
